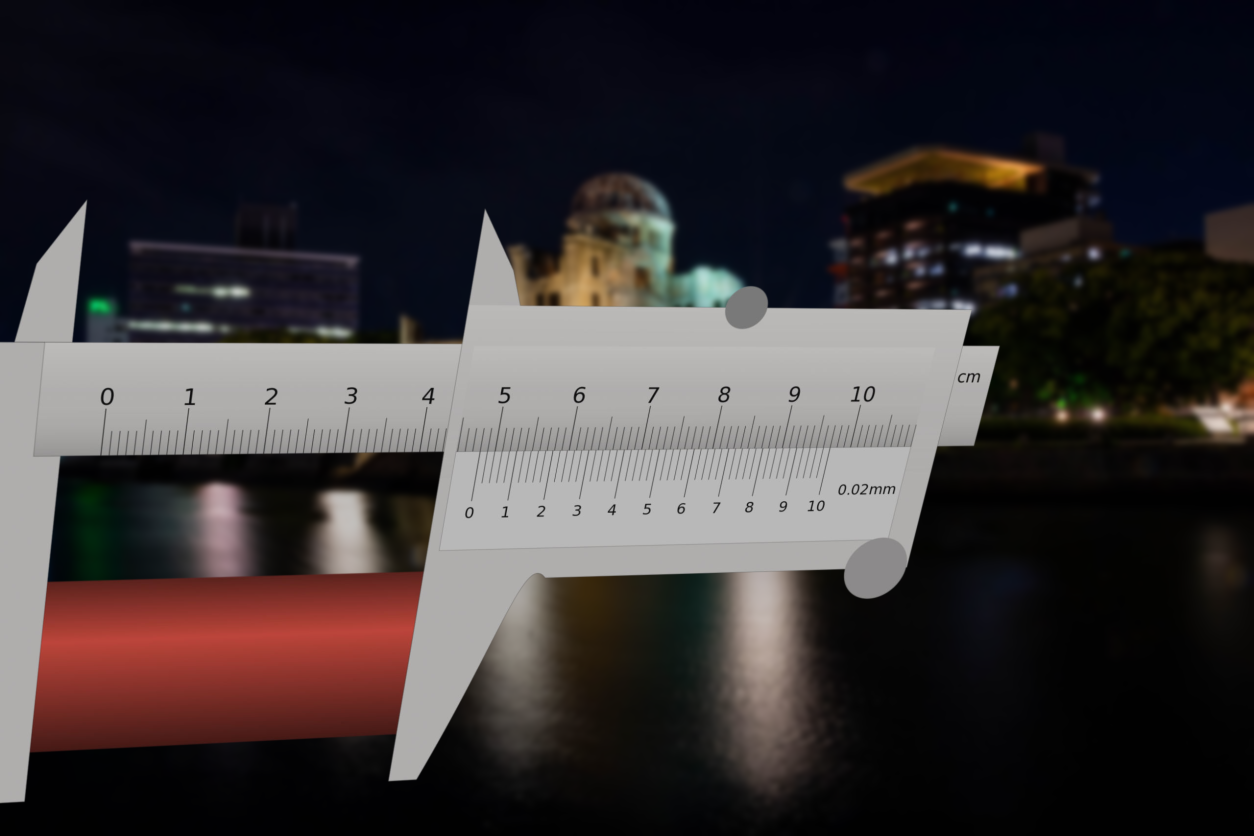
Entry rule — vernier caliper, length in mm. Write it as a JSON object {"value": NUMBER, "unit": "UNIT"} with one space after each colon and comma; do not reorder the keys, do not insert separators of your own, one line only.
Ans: {"value": 48.0, "unit": "mm"}
